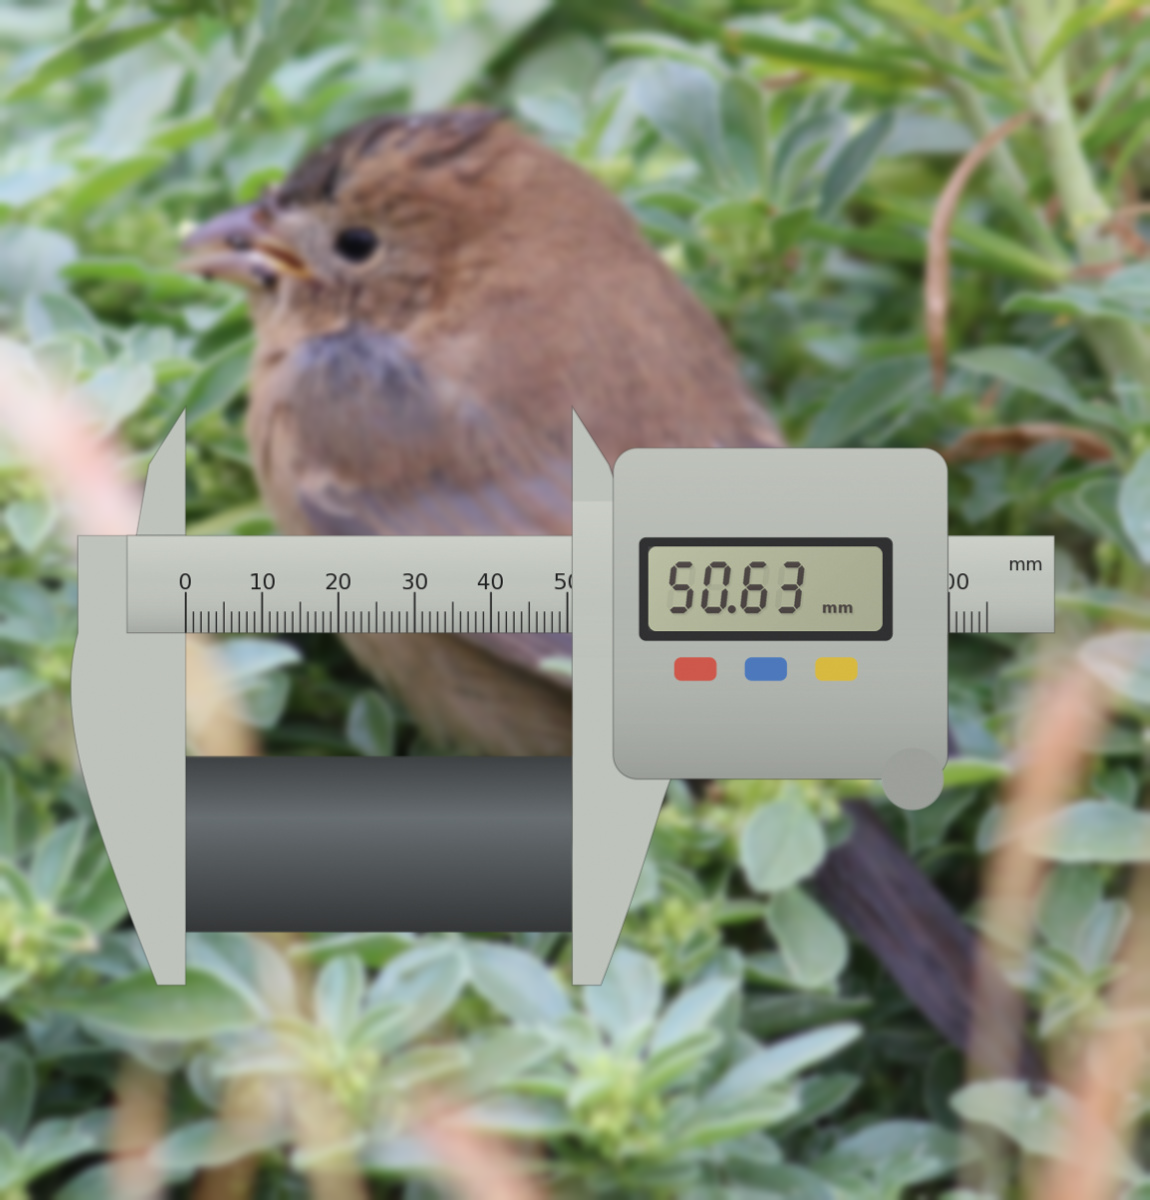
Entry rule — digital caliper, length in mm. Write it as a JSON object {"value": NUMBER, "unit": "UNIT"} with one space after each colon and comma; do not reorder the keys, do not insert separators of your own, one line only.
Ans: {"value": 50.63, "unit": "mm"}
